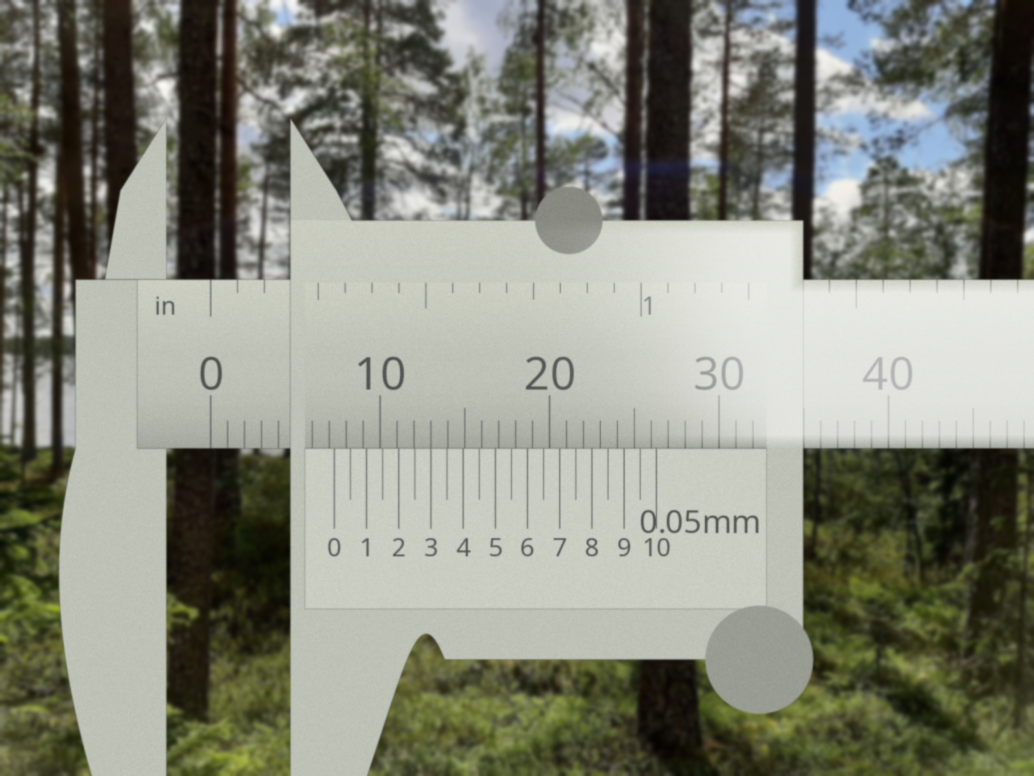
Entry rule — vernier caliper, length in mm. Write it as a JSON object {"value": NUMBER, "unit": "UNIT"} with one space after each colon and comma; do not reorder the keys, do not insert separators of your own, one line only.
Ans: {"value": 7.3, "unit": "mm"}
